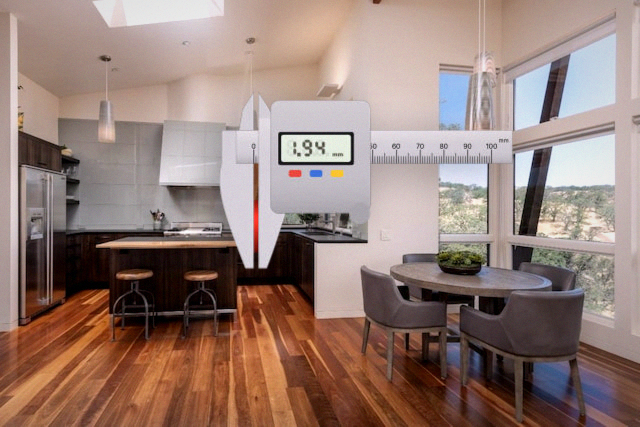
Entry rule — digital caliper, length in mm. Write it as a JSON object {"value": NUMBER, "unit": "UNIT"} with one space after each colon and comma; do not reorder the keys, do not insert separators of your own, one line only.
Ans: {"value": 1.94, "unit": "mm"}
